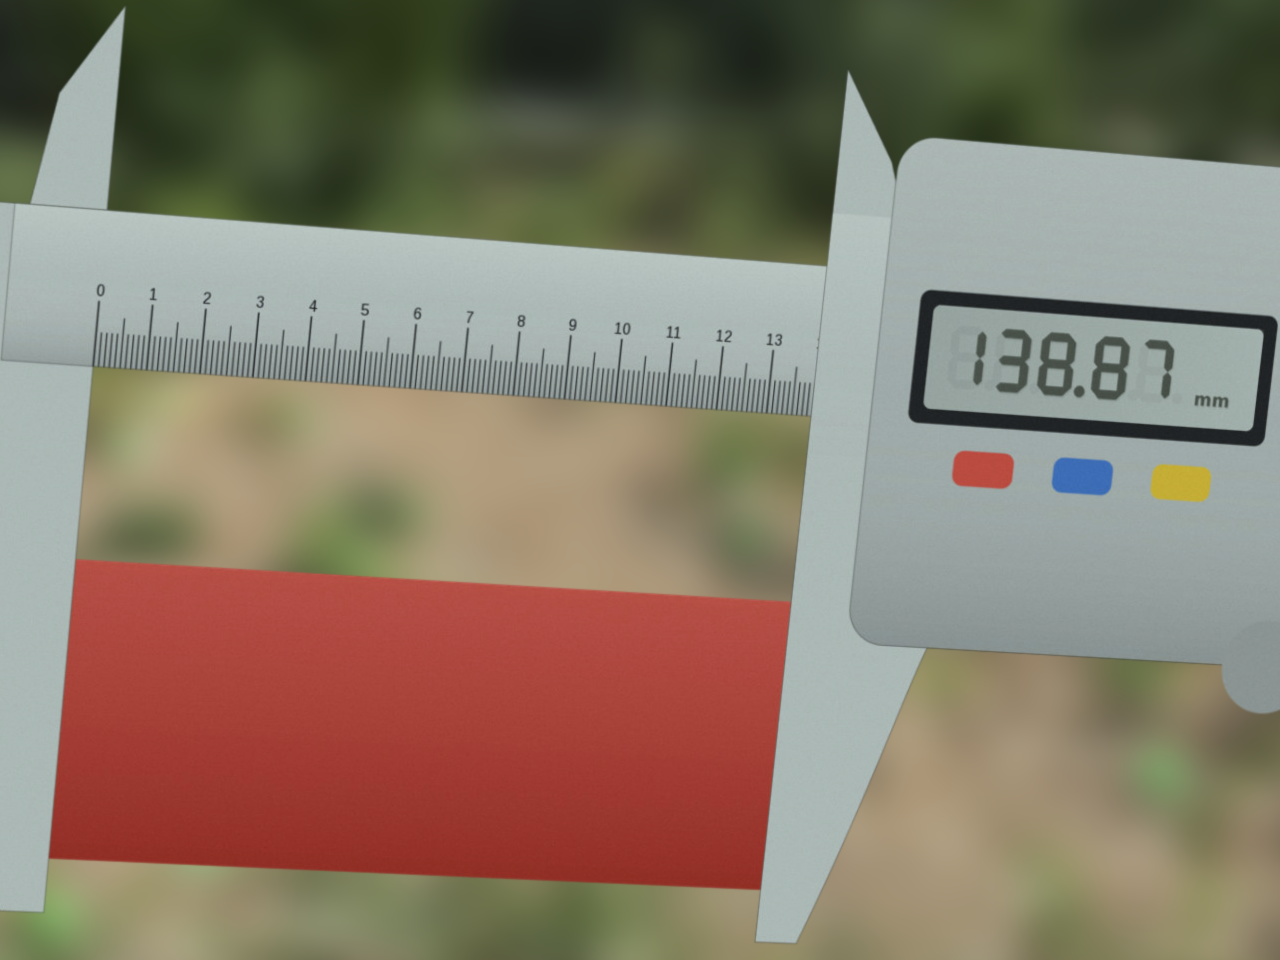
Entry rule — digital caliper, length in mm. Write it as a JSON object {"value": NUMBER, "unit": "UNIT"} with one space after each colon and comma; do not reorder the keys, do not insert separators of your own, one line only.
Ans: {"value": 138.87, "unit": "mm"}
